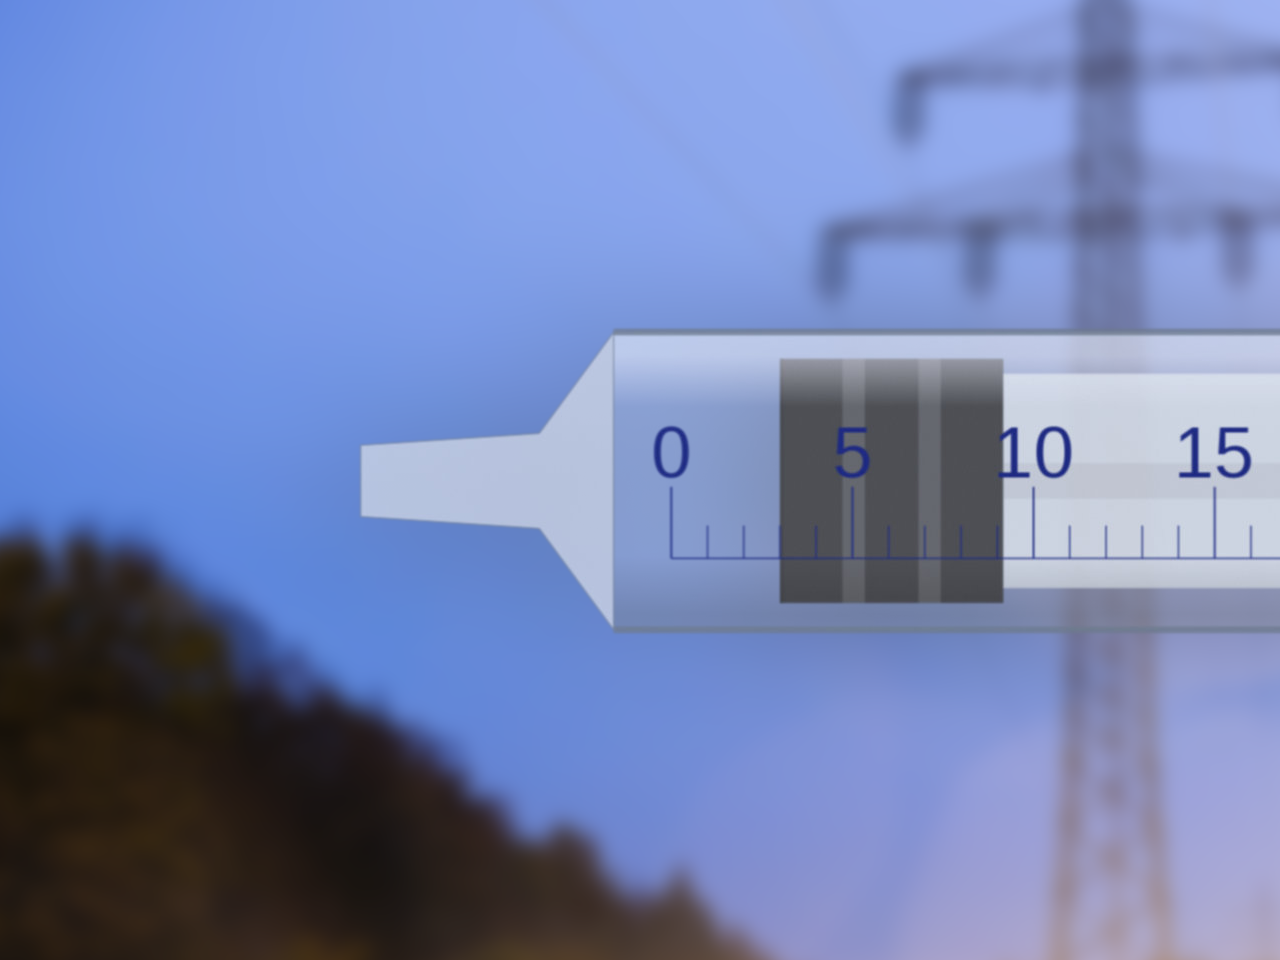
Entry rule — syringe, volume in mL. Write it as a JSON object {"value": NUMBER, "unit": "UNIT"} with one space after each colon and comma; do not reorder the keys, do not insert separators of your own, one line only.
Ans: {"value": 3, "unit": "mL"}
